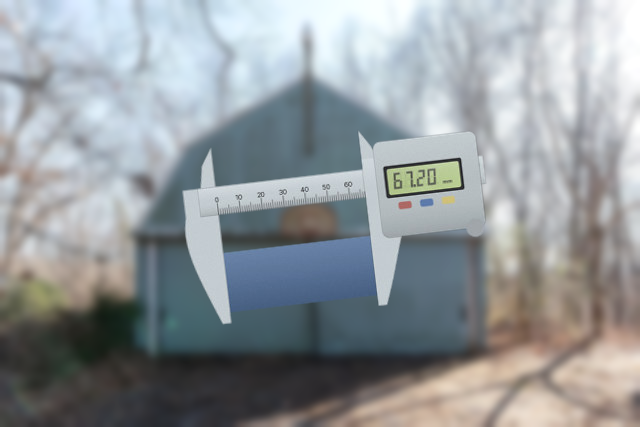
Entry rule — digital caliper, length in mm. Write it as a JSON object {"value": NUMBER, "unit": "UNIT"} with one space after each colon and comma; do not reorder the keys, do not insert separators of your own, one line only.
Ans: {"value": 67.20, "unit": "mm"}
